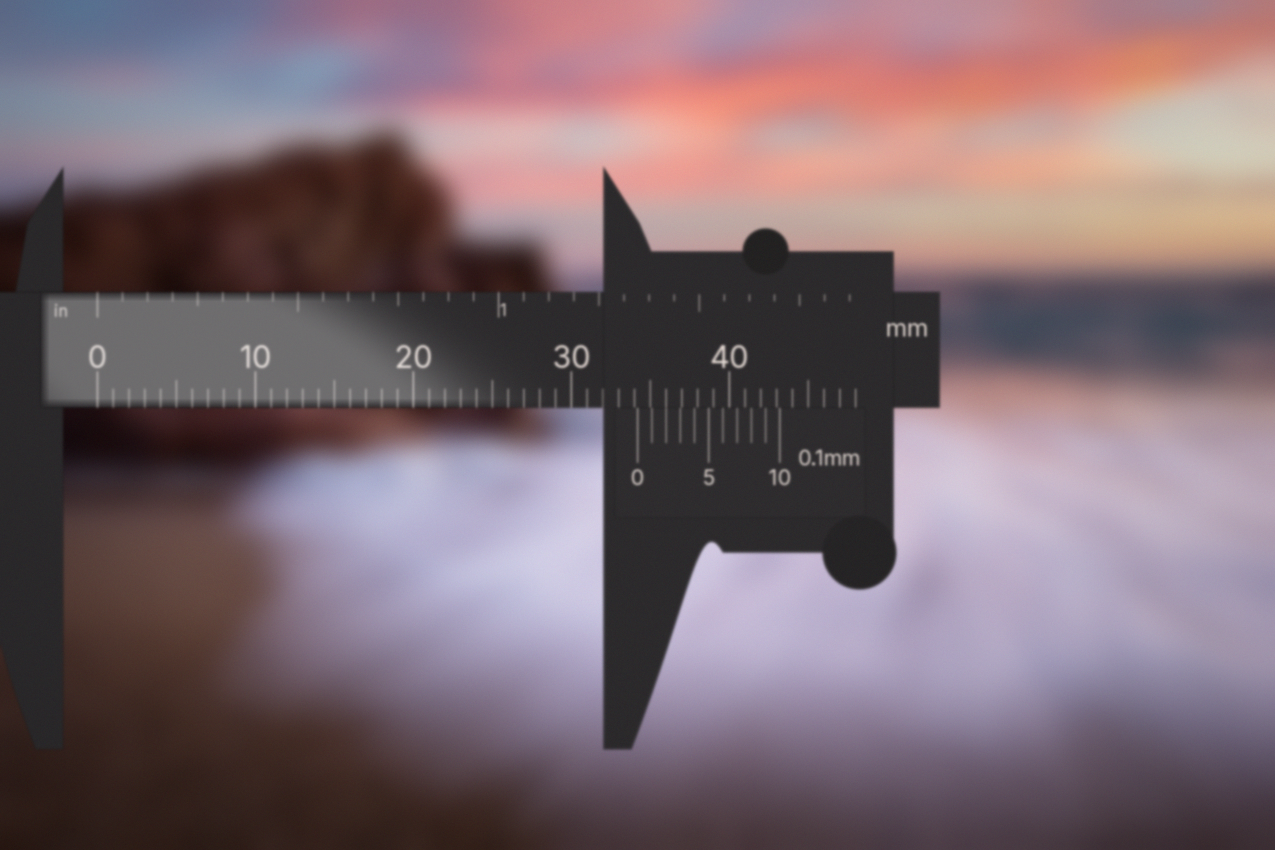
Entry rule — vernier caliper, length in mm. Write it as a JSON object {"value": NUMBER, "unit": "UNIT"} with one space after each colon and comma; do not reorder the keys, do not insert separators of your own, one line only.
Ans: {"value": 34.2, "unit": "mm"}
